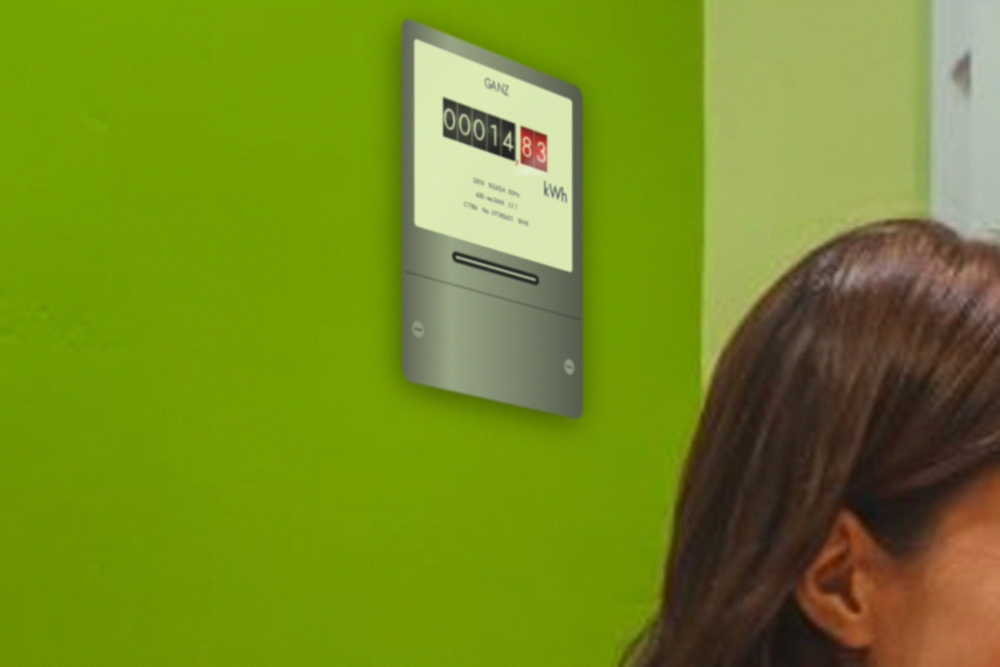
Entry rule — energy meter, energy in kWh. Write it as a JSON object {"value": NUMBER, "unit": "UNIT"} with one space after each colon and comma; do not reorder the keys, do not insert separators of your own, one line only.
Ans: {"value": 14.83, "unit": "kWh"}
